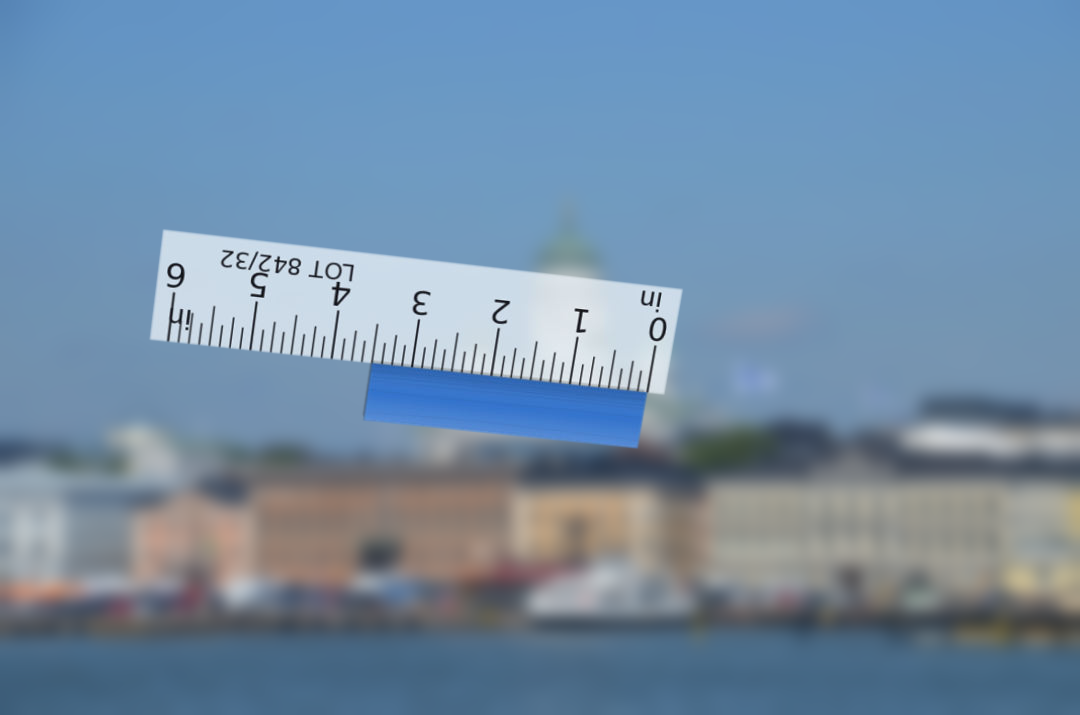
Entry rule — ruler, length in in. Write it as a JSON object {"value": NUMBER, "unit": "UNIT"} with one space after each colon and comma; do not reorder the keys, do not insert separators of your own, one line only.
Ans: {"value": 3.5, "unit": "in"}
